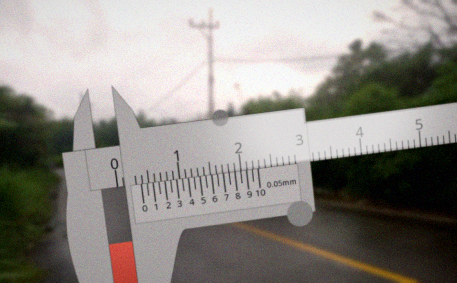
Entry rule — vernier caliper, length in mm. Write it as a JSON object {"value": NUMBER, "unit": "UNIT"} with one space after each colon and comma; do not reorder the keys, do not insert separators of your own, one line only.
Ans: {"value": 3.8, "unit": "mm"}
